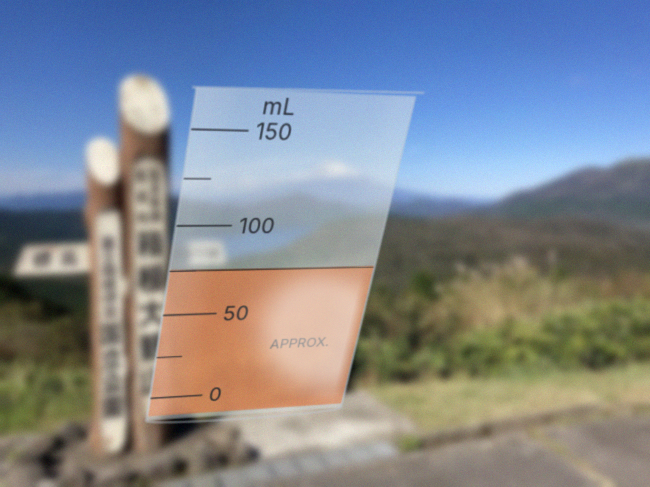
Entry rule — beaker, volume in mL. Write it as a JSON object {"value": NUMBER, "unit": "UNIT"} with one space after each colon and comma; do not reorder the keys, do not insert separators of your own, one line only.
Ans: {"value": 75, "unit": "mL"}
